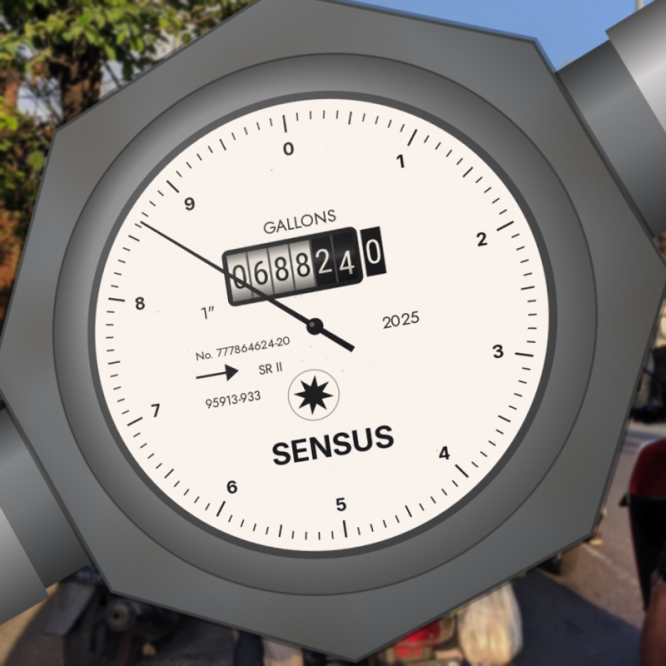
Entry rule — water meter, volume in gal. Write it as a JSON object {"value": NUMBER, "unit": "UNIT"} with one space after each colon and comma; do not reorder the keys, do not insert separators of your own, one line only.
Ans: {"value": 688238.6, "unit": "gal"}
